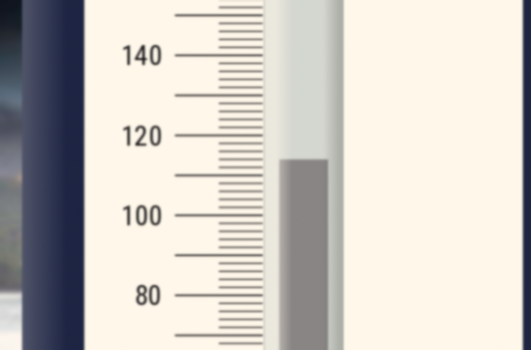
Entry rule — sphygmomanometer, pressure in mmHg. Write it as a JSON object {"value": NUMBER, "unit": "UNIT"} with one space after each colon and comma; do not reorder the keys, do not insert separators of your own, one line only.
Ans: {"value": 114, "unit": "mmHg"}
